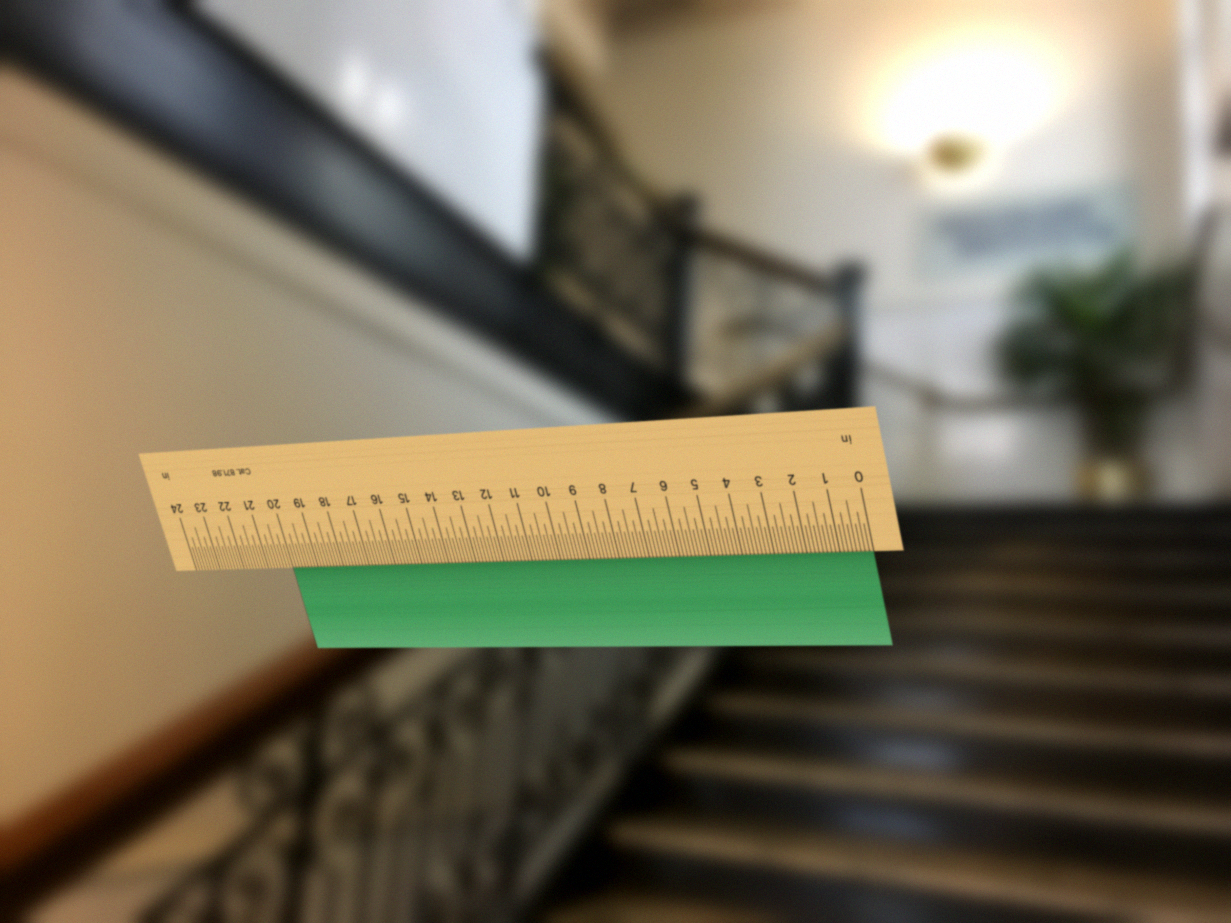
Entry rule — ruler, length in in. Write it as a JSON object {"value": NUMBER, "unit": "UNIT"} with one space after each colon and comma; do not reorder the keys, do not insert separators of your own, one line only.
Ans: {"value": 20, "unit": "in"}
